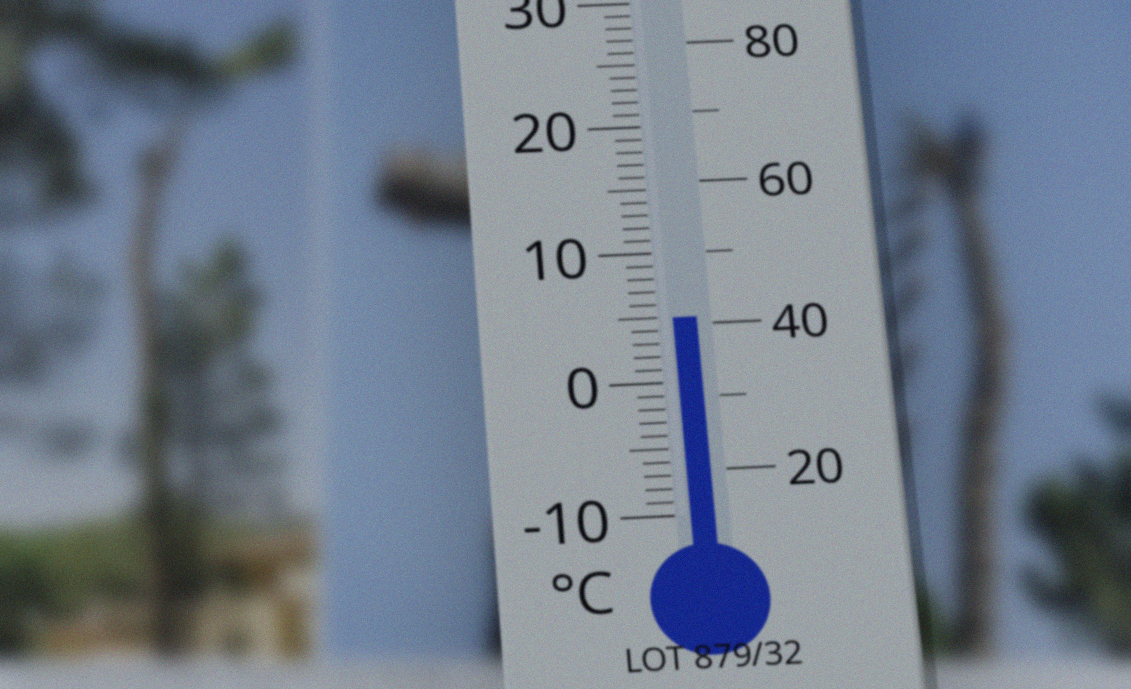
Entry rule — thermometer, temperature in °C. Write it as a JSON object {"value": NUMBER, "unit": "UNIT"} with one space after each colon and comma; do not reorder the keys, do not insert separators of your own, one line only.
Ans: {"value": 5, "unit": "°C"}
